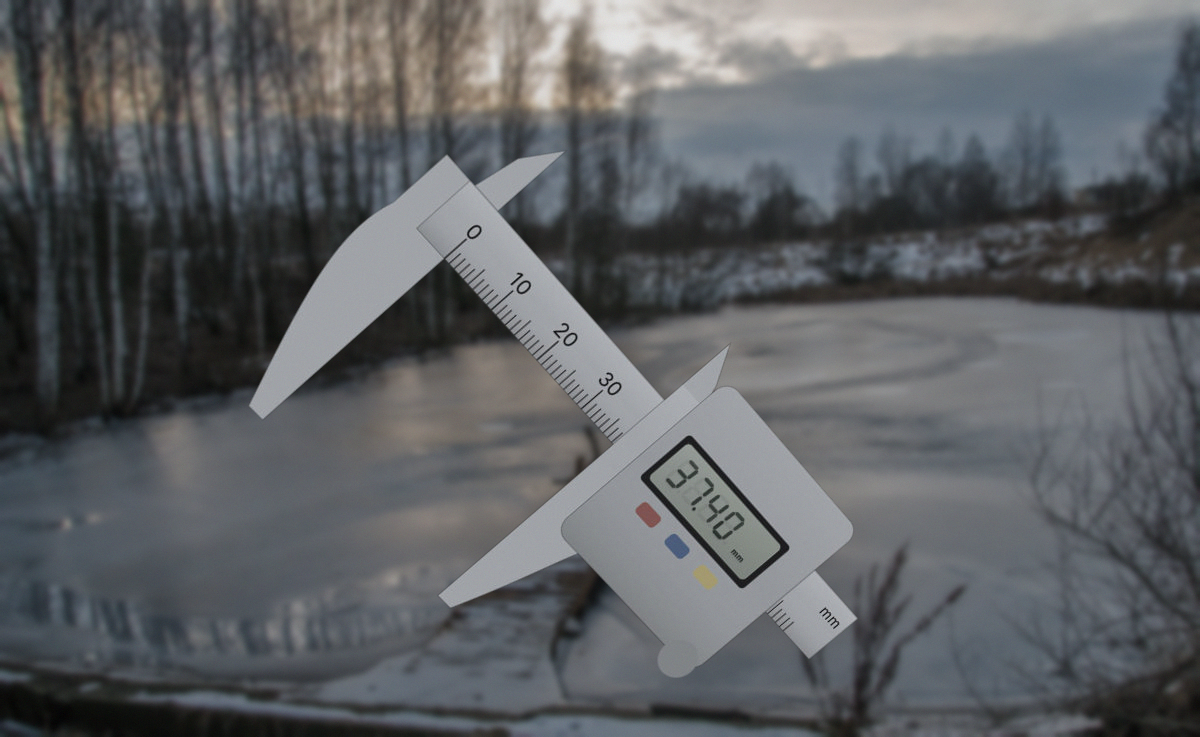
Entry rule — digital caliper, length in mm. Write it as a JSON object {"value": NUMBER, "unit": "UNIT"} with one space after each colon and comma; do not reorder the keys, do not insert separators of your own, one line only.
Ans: {"value": 37.40, "unit": "mm"}
